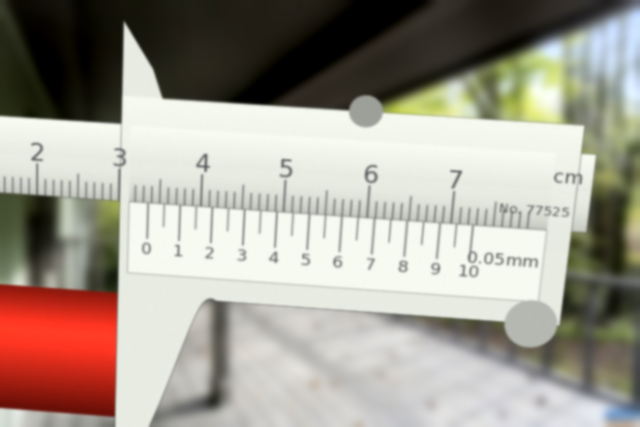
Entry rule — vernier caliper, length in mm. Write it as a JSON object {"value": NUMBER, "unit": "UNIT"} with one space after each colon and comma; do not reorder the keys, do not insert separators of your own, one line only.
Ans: {"value": 33.6, "unit": "mm"}
